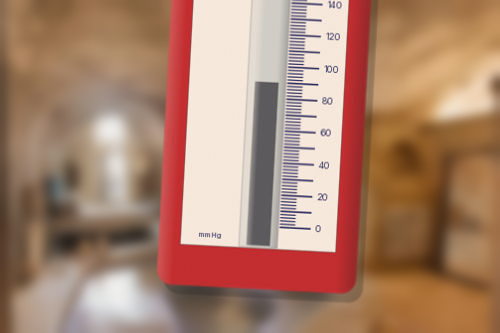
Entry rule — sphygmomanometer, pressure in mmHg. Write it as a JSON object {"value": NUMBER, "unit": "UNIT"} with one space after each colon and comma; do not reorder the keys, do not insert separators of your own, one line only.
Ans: {"value": 90, "unit": "mmHg"}
